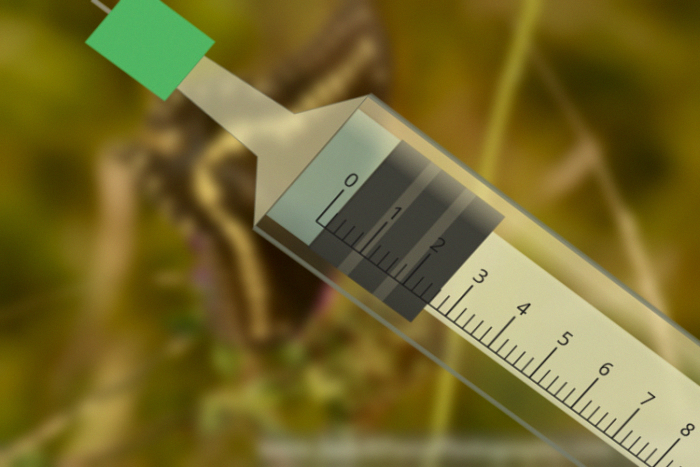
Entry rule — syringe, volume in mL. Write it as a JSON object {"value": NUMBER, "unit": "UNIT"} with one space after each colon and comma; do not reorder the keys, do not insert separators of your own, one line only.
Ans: {"value": 0.2, "unit": "mL"}
